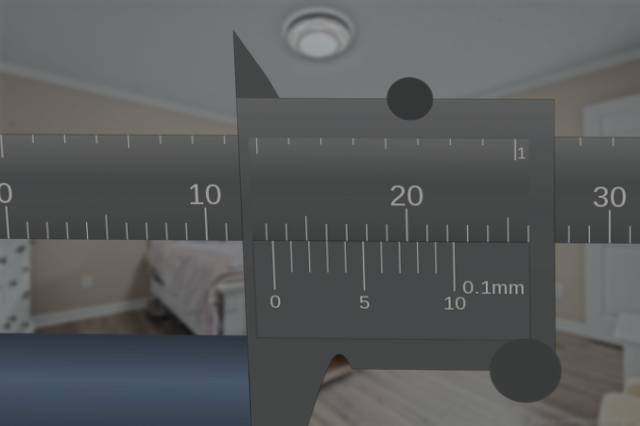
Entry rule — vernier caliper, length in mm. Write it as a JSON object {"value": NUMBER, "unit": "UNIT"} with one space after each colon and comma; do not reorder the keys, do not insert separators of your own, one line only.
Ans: {"value": 13.3, "unit": "mm"}
